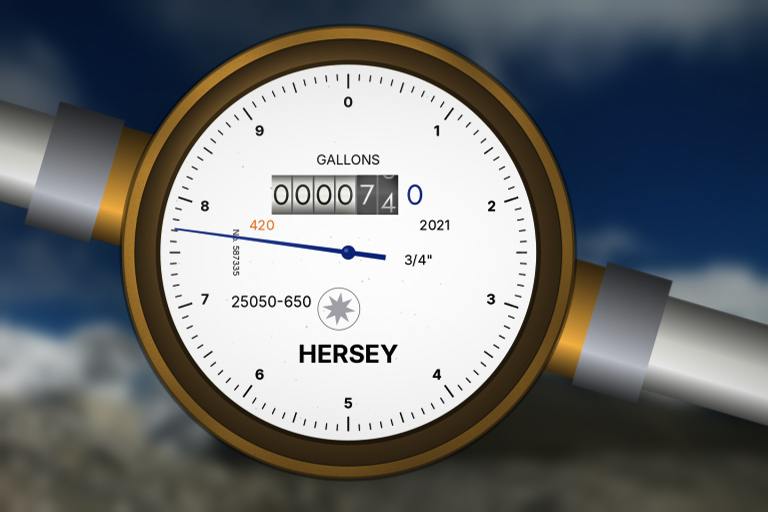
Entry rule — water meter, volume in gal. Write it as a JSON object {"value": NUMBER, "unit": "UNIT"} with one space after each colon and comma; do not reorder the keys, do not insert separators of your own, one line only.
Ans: {"value": 737.7, "unit": "gal"}
